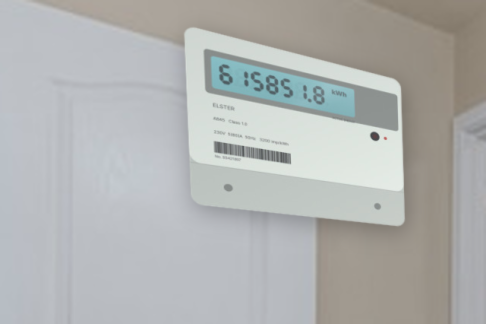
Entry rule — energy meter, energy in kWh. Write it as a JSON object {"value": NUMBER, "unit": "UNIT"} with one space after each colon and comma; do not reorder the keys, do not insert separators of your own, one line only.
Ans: {"value": 615851.8, "unit": "kWh"}
